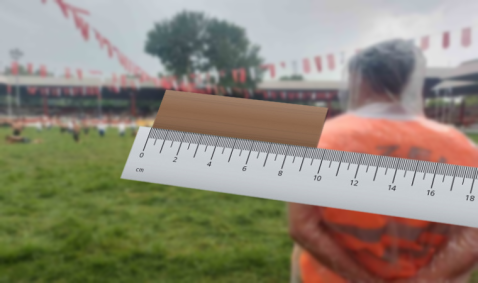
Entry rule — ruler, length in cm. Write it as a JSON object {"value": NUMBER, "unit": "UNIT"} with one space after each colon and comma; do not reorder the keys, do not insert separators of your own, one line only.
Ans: {"value": 9.5, "unit": "cm"}
